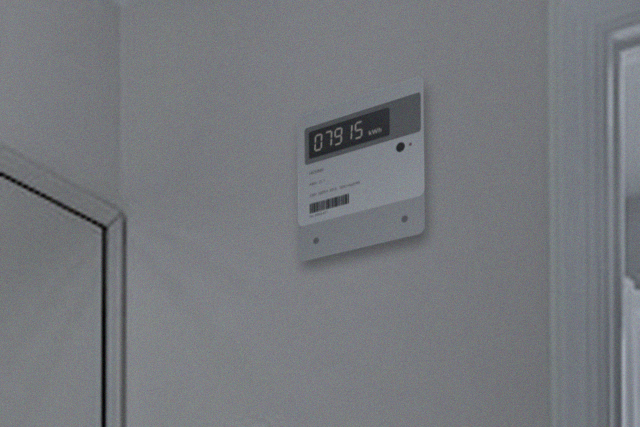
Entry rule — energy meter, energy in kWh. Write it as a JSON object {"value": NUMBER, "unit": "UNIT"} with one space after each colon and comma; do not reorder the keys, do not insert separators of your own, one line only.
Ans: {"value": 7915, "unit": "kWh"}
